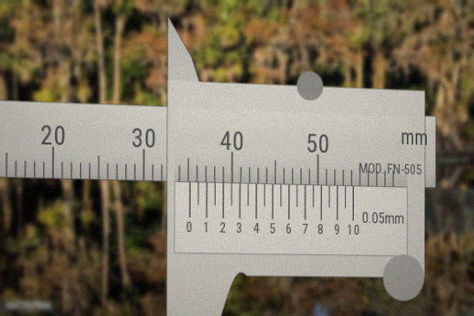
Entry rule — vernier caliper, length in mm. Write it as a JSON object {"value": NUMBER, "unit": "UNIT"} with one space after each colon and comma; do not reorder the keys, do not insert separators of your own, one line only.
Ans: {"value": 35.2, "unit": "mm"}
